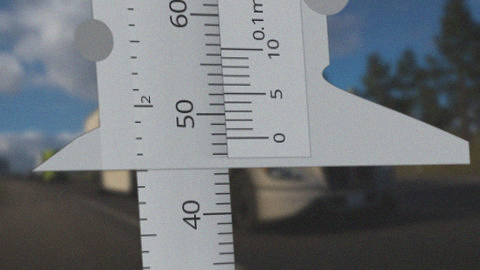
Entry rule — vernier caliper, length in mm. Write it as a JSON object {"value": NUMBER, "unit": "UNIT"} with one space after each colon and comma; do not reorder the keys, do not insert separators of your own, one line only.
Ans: {"value": 47.6, "unit": "mm"}
